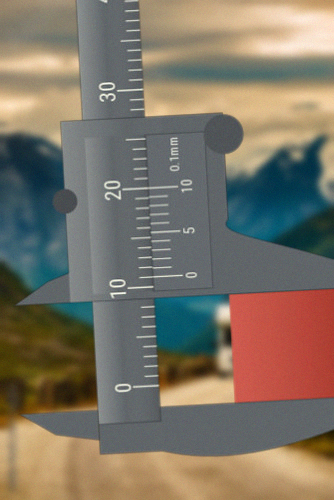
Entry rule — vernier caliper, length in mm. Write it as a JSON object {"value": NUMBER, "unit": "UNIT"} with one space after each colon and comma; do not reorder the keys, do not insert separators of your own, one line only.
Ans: {"value": 11.0, "unit": "mm"}
